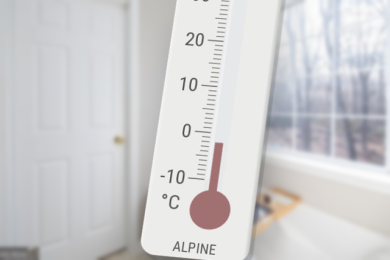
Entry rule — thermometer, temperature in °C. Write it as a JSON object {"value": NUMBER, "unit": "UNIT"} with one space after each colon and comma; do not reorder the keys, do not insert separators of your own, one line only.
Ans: {"value": -2, "unit": "°C"}
